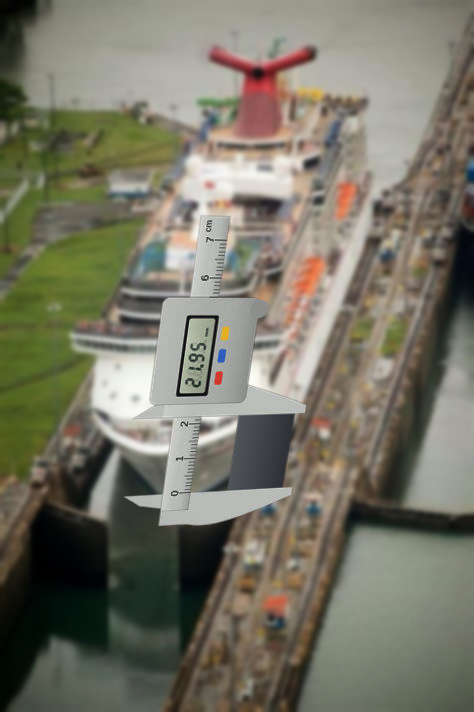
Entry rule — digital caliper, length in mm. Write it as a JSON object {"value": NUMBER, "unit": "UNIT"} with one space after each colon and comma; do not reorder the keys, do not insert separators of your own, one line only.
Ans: {"value": 21.95, "unit": "mm"}
